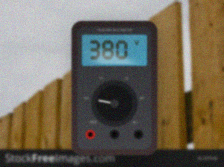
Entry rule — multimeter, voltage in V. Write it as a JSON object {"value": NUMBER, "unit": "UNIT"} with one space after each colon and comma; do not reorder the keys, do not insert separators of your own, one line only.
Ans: {"value": 380, "unit": "V"}
